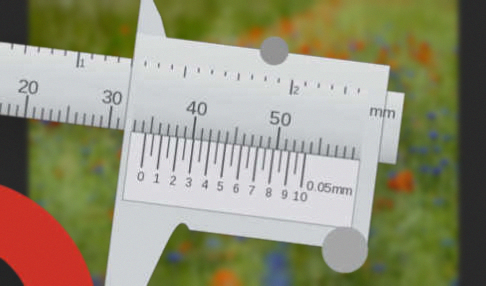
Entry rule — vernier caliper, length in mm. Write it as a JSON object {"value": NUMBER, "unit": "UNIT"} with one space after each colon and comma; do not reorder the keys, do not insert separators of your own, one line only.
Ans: {"value": 34.4, "unit": "mm"}
